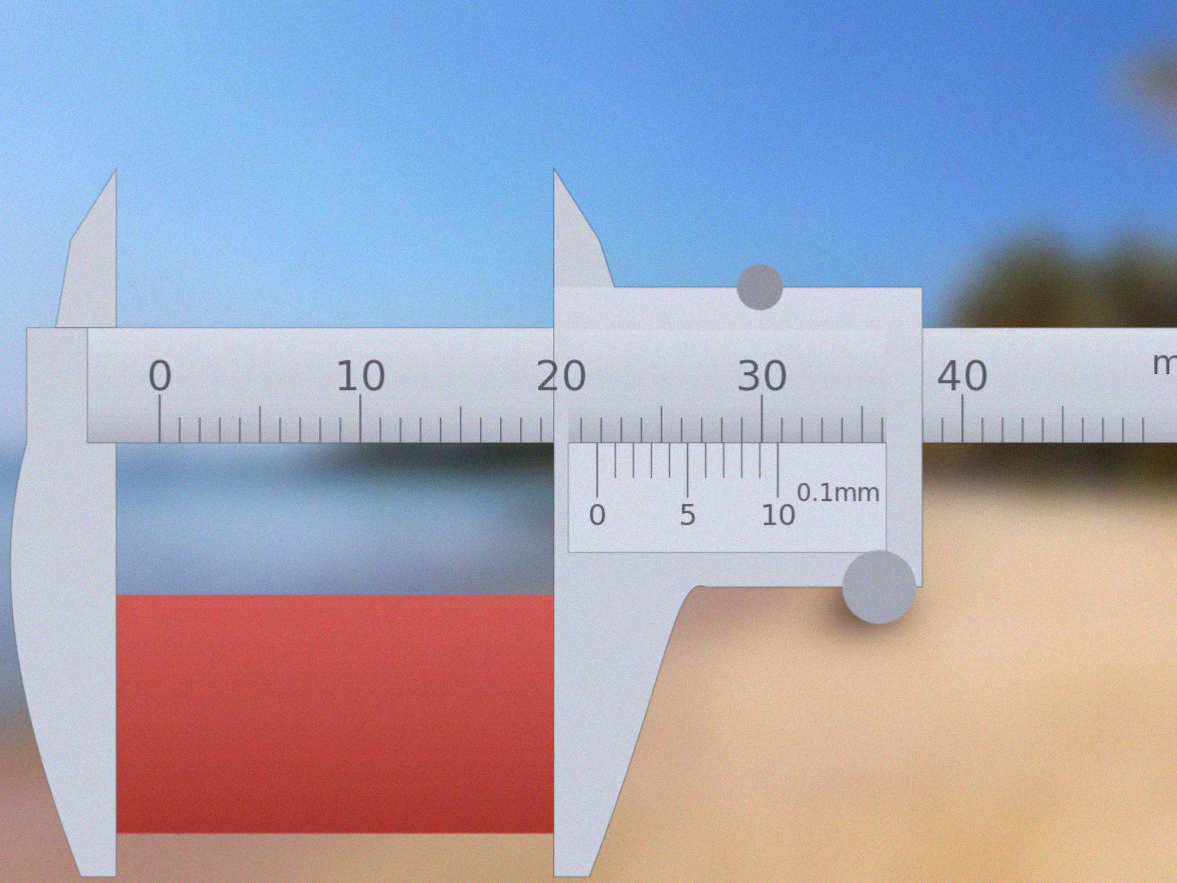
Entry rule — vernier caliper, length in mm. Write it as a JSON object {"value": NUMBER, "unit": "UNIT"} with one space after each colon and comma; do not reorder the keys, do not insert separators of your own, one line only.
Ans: {"value": 21.8, "unit": "mm"}
